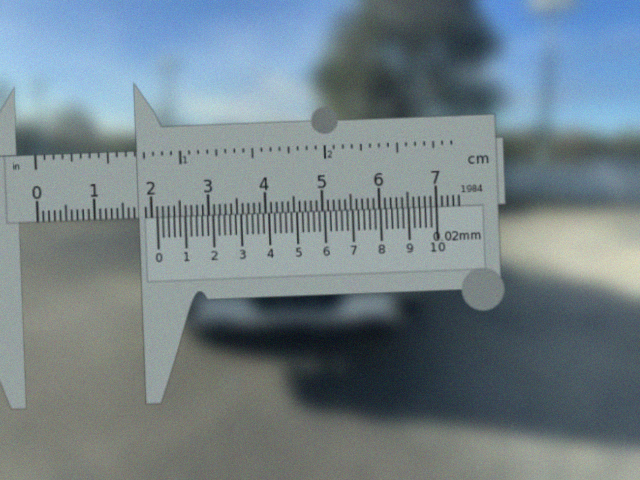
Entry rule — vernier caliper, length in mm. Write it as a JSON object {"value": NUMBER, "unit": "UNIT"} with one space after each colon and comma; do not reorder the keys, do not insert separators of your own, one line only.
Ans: {"value": 21.0, "unit": "mm"}
